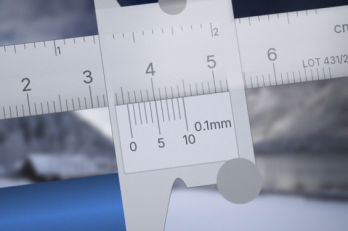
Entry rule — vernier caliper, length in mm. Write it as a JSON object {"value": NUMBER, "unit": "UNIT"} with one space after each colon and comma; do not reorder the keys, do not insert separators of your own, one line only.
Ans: {"value": 35.6, "unit": "mm"}
